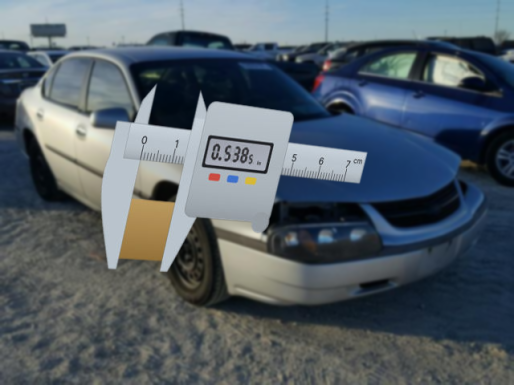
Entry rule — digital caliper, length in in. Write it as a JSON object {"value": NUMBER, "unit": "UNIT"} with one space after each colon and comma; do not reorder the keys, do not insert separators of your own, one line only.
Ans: {"value": 0.5385, "unit": "in"}
